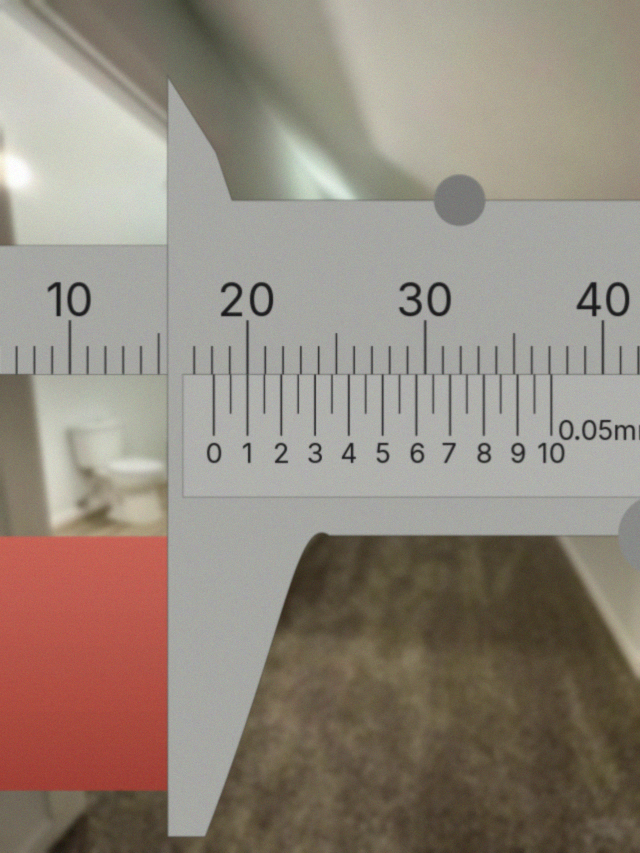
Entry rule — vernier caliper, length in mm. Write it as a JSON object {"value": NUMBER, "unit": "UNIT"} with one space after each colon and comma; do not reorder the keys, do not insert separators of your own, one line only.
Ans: {"value": 18.1, "unit": "mm"}
